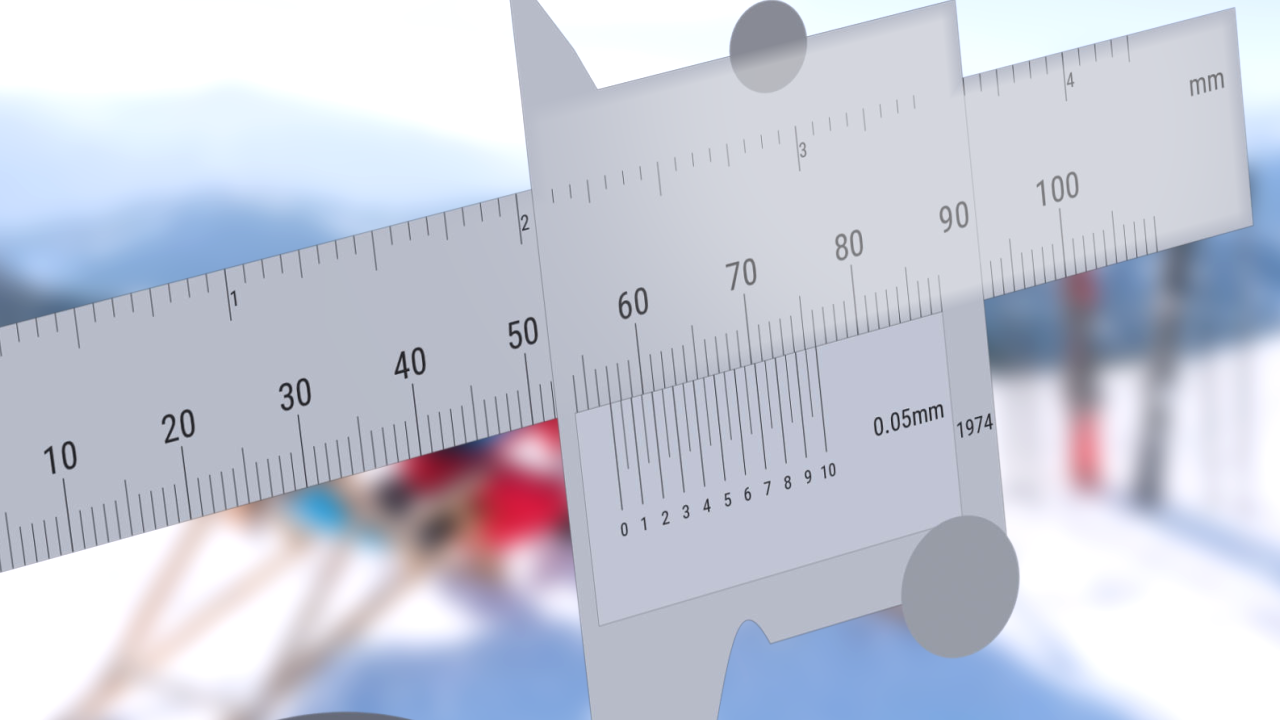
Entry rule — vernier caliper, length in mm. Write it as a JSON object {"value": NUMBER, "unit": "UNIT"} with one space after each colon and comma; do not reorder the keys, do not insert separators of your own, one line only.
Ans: {"value": 57.0, "unit": "mm"}
